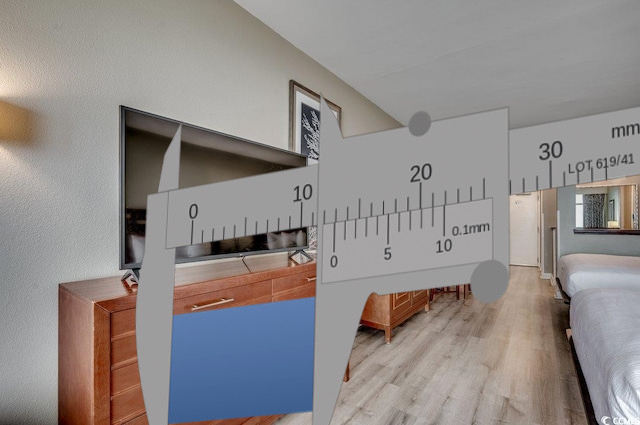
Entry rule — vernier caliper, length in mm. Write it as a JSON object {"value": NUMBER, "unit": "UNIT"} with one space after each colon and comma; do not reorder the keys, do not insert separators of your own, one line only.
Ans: {"value": 12.9, "unit": "mm"}
